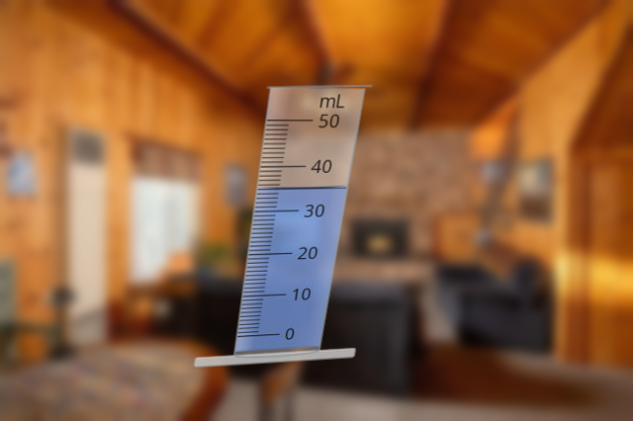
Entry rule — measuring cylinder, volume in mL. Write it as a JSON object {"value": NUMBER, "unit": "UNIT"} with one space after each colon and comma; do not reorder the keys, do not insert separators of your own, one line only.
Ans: {"value": 35, "unit": "mL"}
